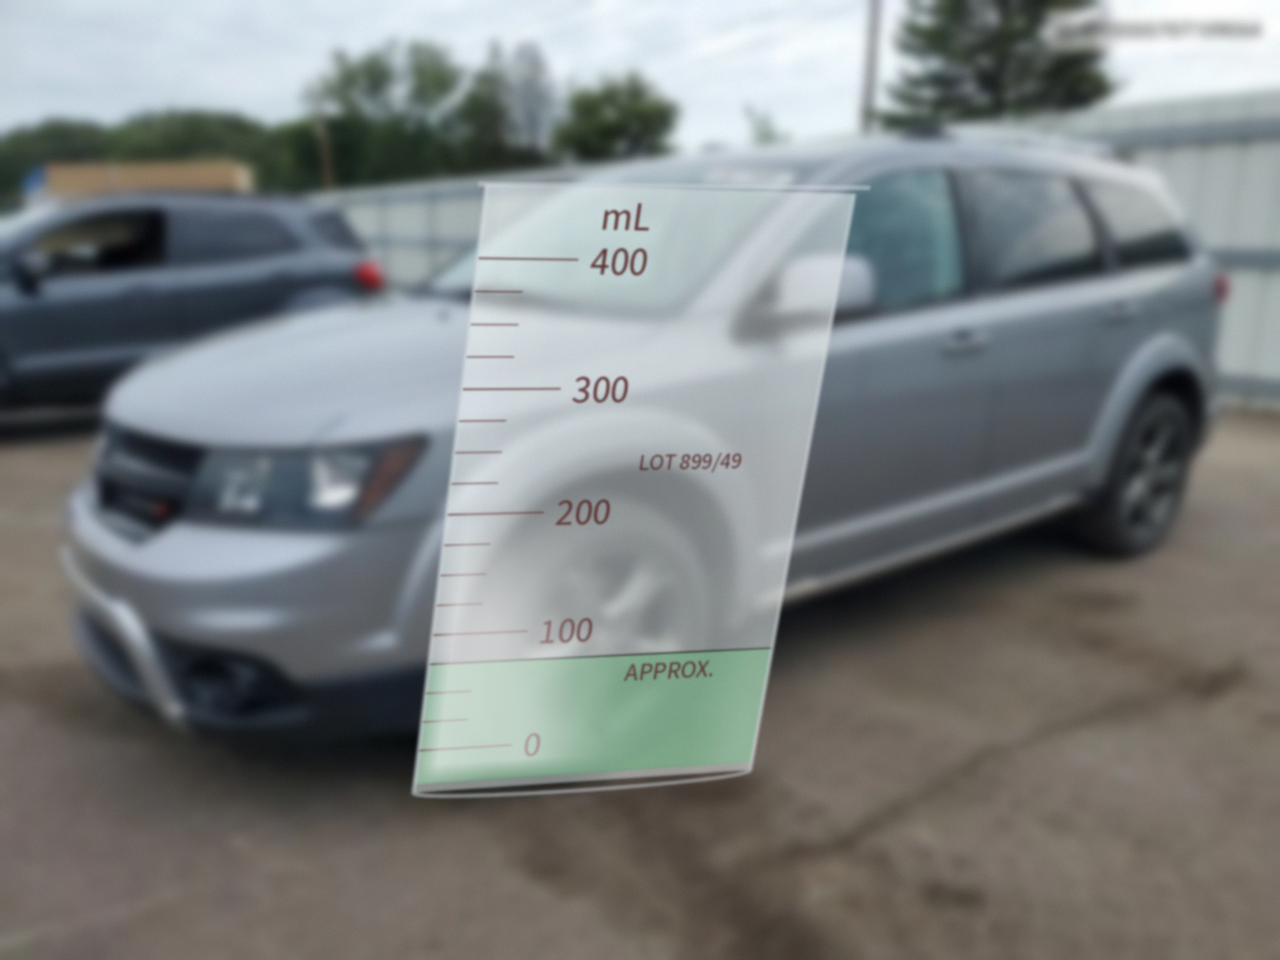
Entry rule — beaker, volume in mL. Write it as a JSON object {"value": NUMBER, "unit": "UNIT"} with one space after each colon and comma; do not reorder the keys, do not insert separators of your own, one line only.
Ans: {"value": 75, "unit": "mL"}
